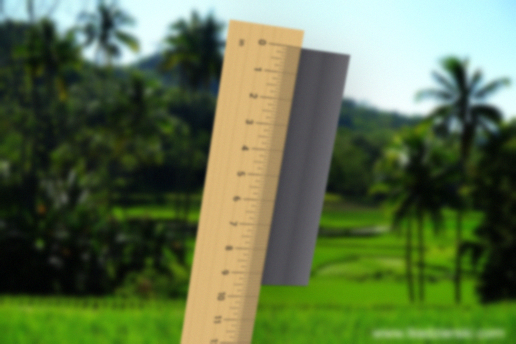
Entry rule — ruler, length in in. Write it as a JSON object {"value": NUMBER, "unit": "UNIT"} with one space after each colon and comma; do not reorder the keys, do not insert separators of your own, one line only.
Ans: {"value": 9.5, "unit": "in"}
